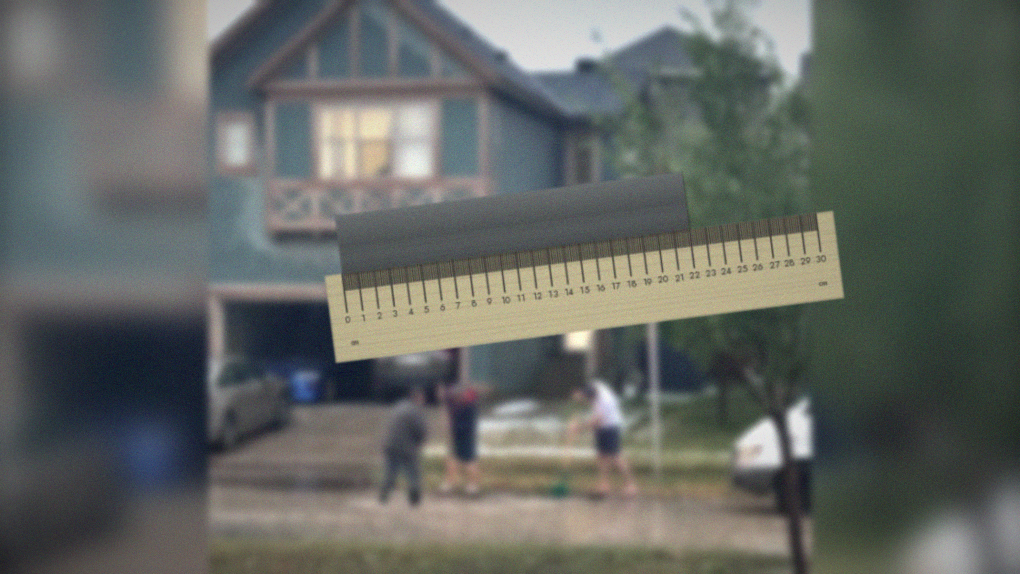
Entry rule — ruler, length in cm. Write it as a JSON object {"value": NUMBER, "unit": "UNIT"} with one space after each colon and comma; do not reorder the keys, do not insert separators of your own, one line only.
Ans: {"value": 22, "unit": "cm"}
